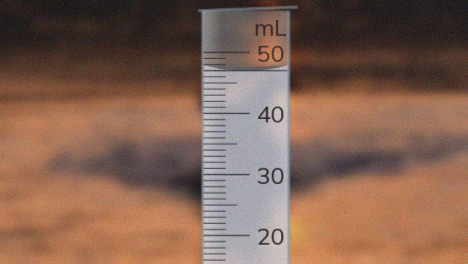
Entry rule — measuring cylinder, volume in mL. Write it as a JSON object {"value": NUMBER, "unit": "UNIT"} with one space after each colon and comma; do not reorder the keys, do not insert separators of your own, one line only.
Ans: {"value": 47, "unit": "mL"}
